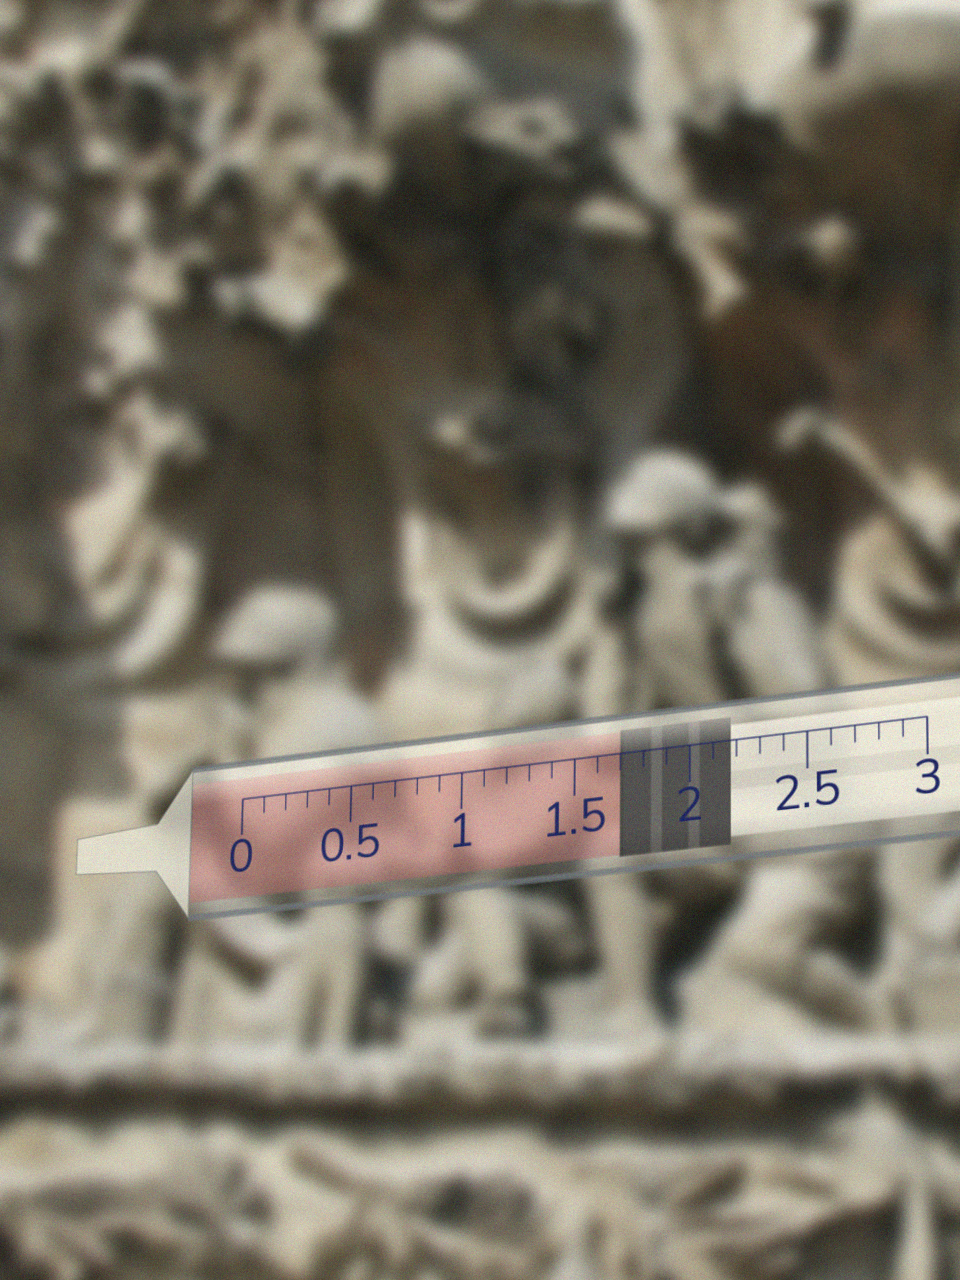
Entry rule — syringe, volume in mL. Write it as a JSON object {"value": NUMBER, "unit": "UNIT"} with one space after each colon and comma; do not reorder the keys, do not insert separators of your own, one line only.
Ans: {"value": 1.7, "unit": "mL"}
